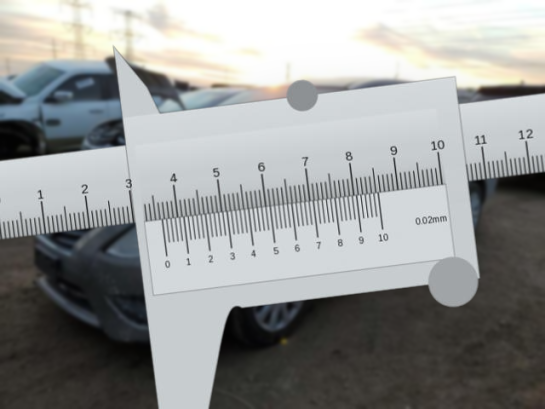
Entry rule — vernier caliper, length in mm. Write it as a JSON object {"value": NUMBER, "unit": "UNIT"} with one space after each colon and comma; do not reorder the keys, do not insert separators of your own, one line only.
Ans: {"value": 36.5, "unit": "mm"}
